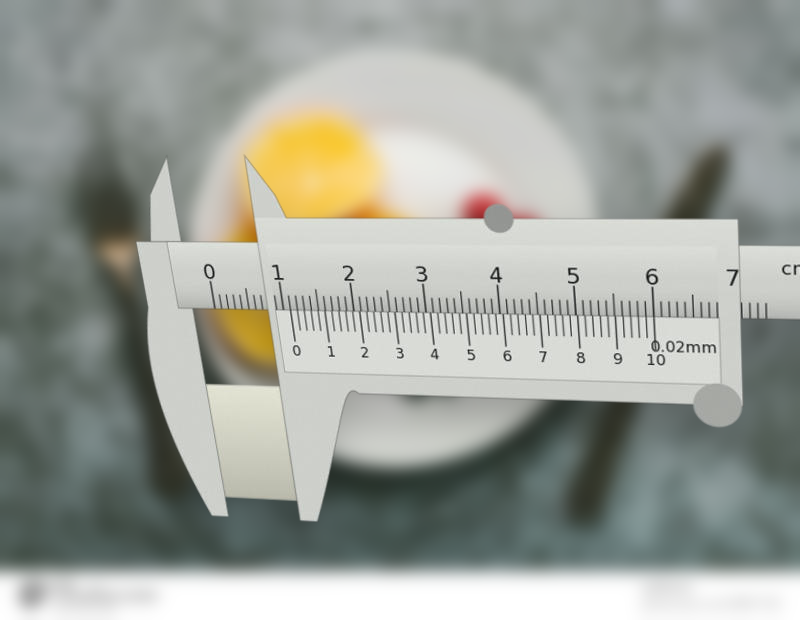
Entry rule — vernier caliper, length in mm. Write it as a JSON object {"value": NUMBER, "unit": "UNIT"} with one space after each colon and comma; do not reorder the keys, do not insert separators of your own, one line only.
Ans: {"value": 11.0, "unit": "mm"}
